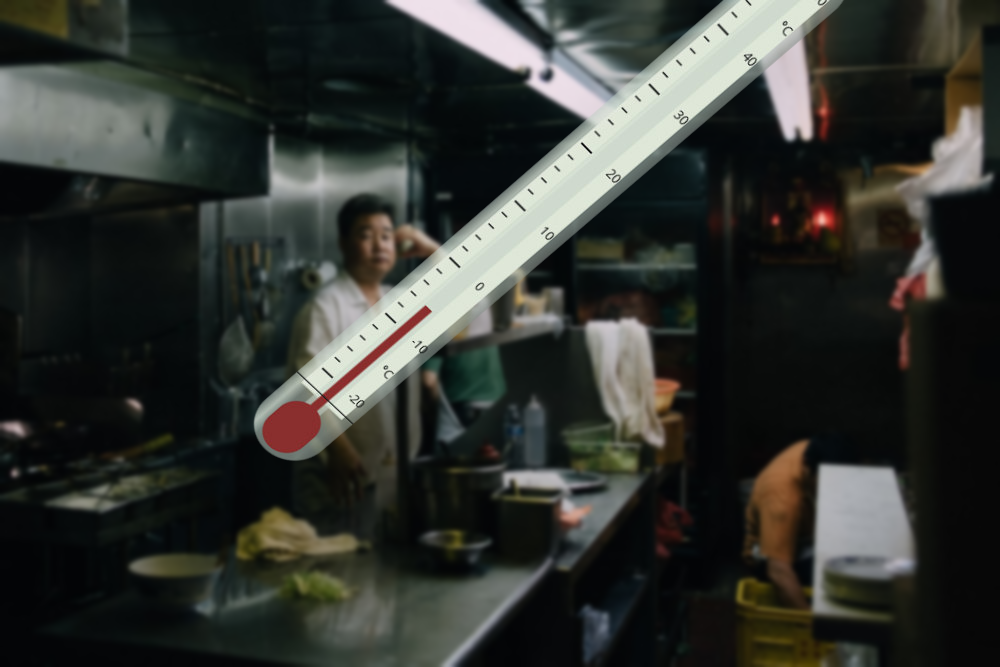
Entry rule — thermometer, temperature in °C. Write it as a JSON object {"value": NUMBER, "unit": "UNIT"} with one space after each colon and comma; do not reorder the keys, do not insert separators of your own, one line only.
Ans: {"value": -6, "unit": "°C"}
